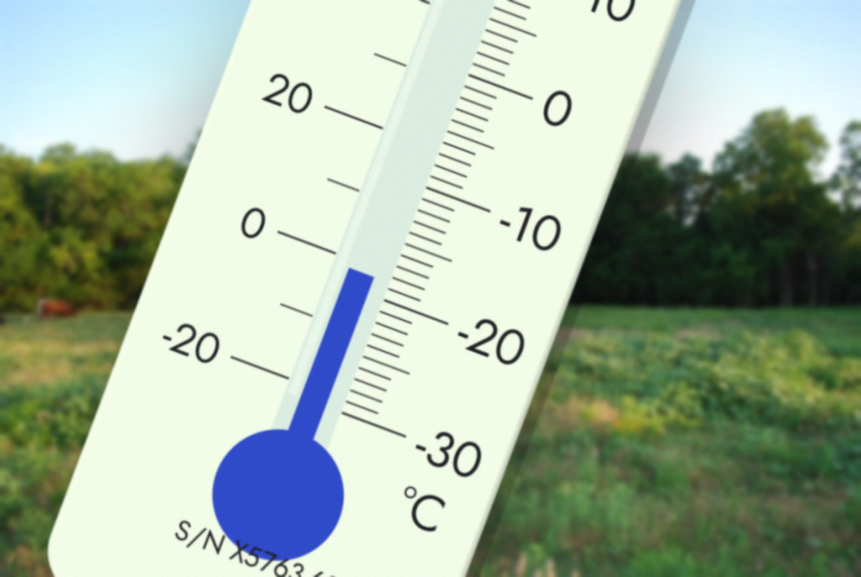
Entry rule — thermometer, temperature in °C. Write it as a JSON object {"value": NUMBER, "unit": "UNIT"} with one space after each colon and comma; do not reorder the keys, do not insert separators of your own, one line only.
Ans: {"value": -18.5, "unit": "°C"}
